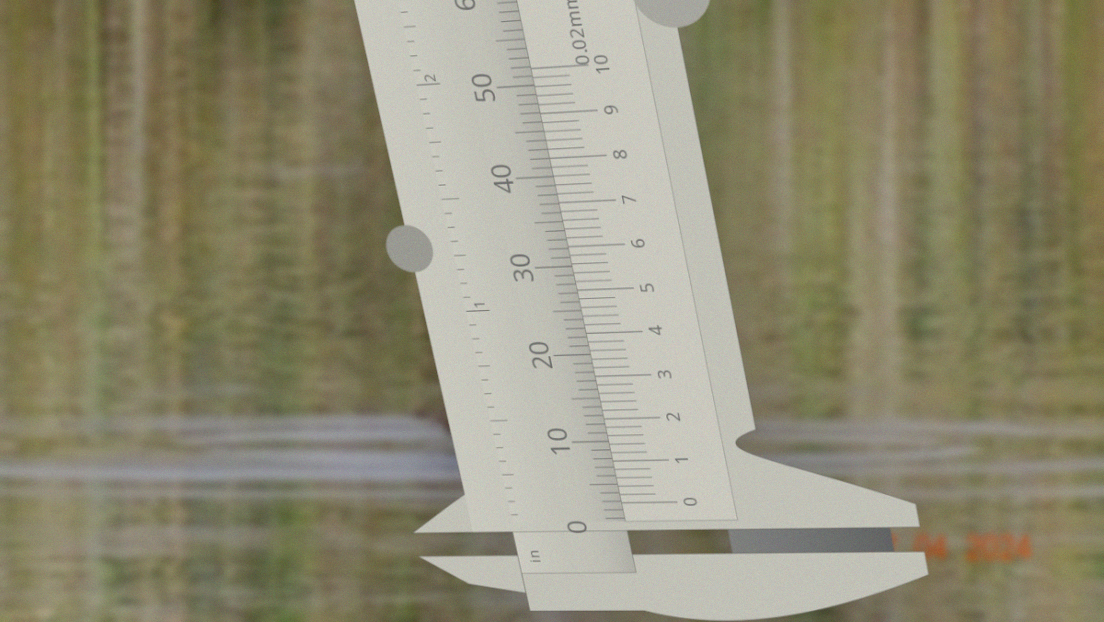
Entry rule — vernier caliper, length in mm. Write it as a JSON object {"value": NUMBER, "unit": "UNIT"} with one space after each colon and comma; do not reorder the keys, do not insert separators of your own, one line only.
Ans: {"value": 2.8, "unit": "mm"}
